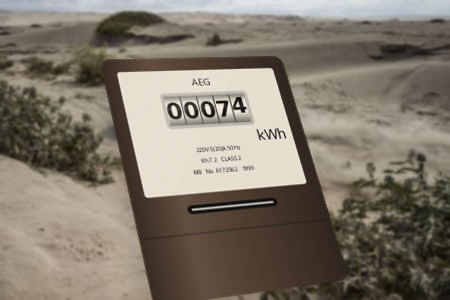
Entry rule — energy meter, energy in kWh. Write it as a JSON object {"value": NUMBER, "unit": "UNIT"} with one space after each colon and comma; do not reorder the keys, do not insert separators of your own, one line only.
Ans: {"value": 74, "unit": "kWh"}
